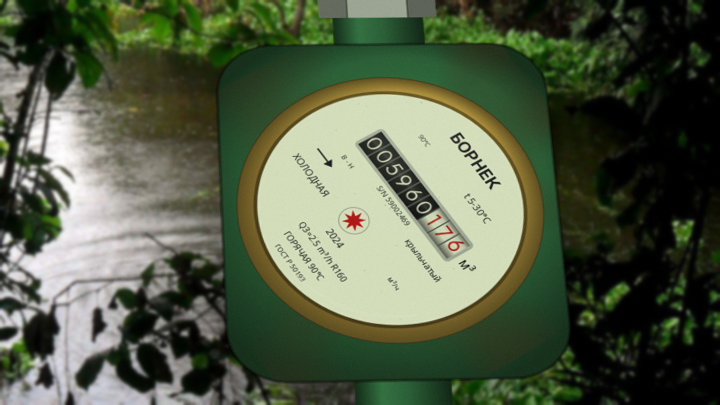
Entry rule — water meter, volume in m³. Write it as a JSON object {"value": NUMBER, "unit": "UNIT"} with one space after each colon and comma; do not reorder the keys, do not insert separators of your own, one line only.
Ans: {"value": 5960.176, "unit": "m³"}
